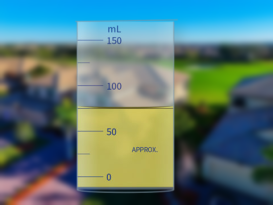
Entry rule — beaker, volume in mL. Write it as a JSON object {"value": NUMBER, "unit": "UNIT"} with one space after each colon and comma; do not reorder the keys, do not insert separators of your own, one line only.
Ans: {"value": 75, "unit": "mL"}
